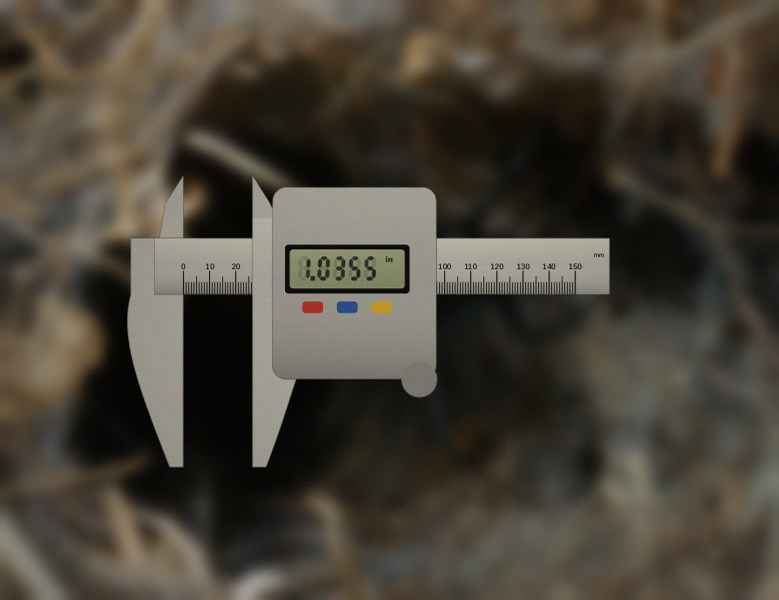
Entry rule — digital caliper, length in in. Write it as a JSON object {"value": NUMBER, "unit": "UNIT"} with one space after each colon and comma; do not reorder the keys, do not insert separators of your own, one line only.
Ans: {"value": 1.0355, "unit": "in"}
